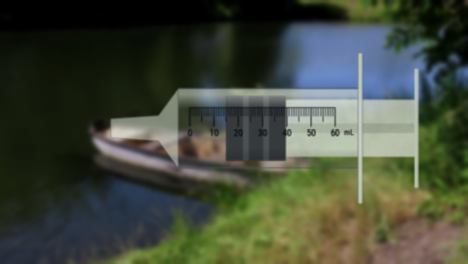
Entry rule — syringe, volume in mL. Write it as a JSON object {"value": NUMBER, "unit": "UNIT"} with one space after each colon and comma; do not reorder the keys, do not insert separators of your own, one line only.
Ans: {"value": 15, "unit": "mL"}
